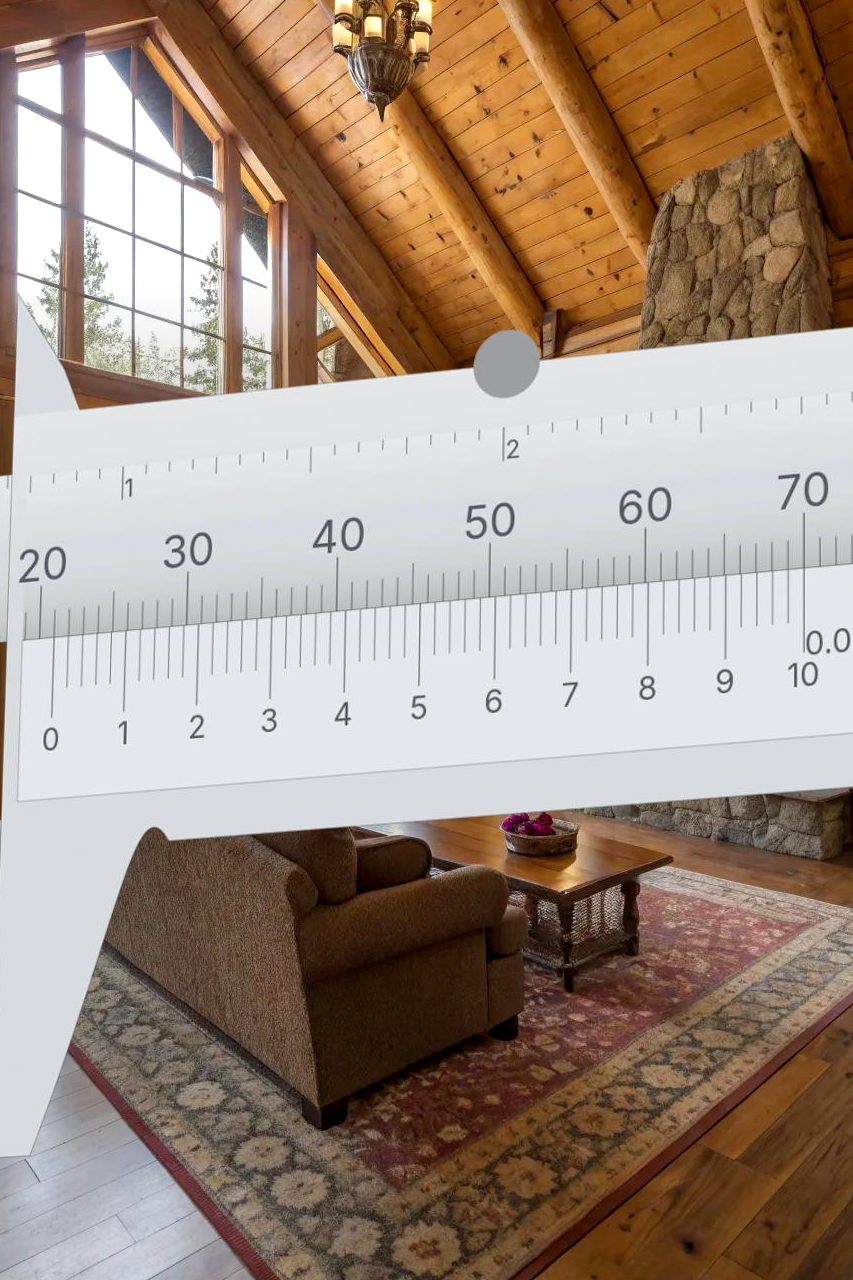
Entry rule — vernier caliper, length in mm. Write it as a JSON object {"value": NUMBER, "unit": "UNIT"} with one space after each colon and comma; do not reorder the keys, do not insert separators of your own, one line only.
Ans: {"value": 21.0, "unit": "mm"}
